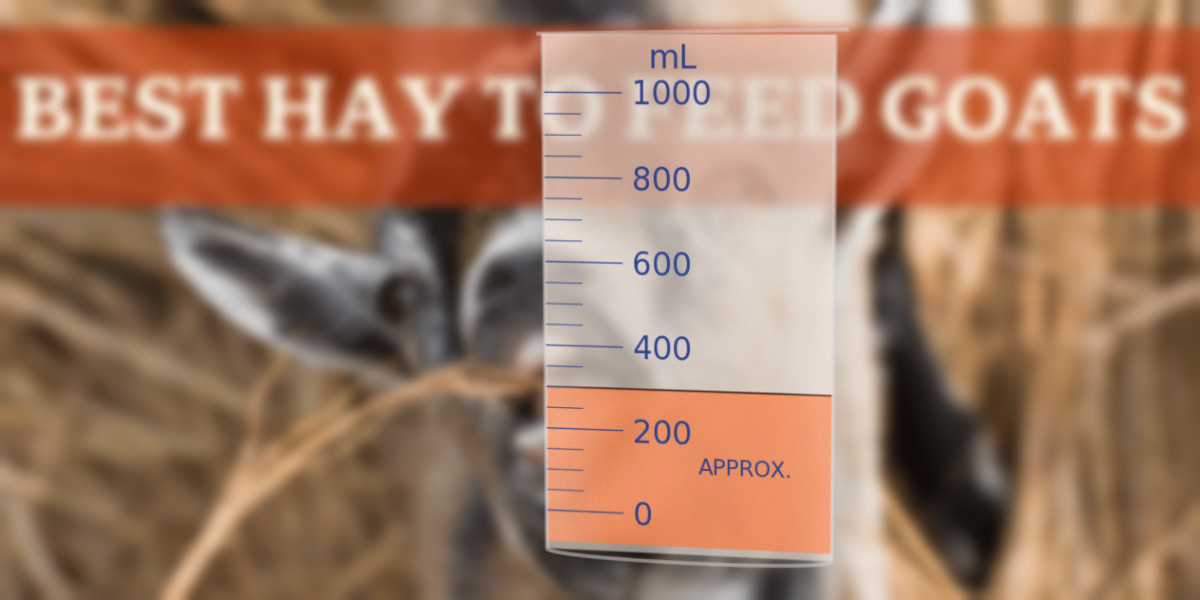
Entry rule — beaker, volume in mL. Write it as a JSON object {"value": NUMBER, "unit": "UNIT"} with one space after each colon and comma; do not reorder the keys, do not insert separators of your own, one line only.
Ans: {"value": 300, "unit": "mL"}
